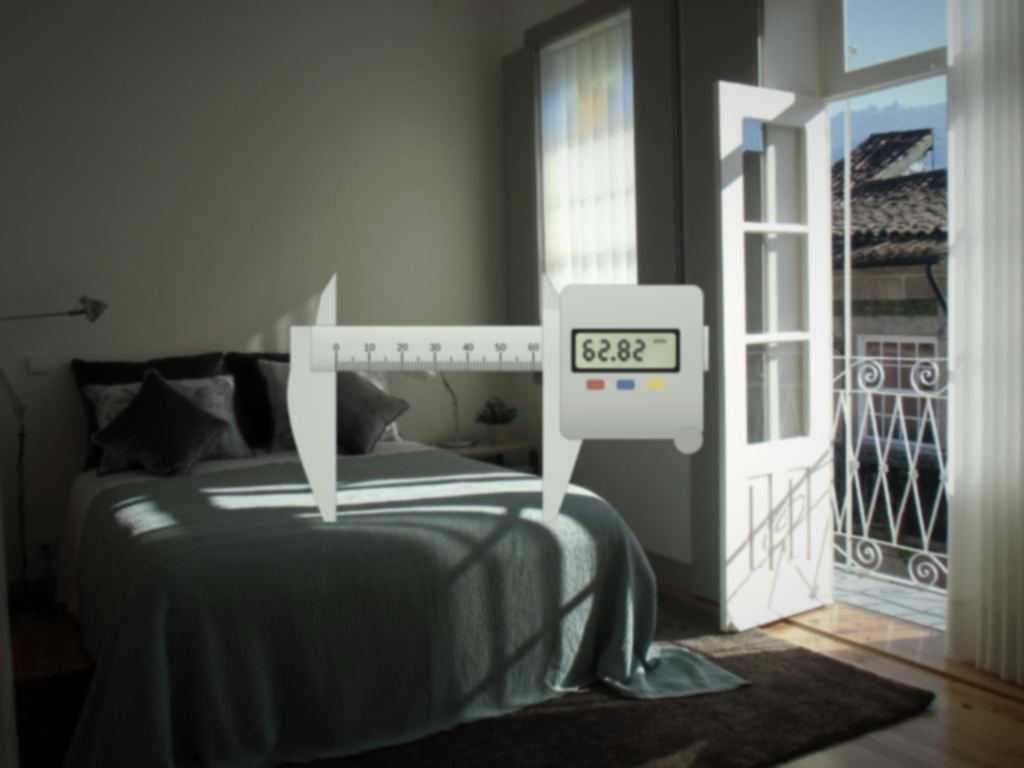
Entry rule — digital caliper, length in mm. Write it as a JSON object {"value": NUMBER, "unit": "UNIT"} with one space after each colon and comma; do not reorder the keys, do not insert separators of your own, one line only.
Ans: {"value": 62.82, "unit": "mm"}
